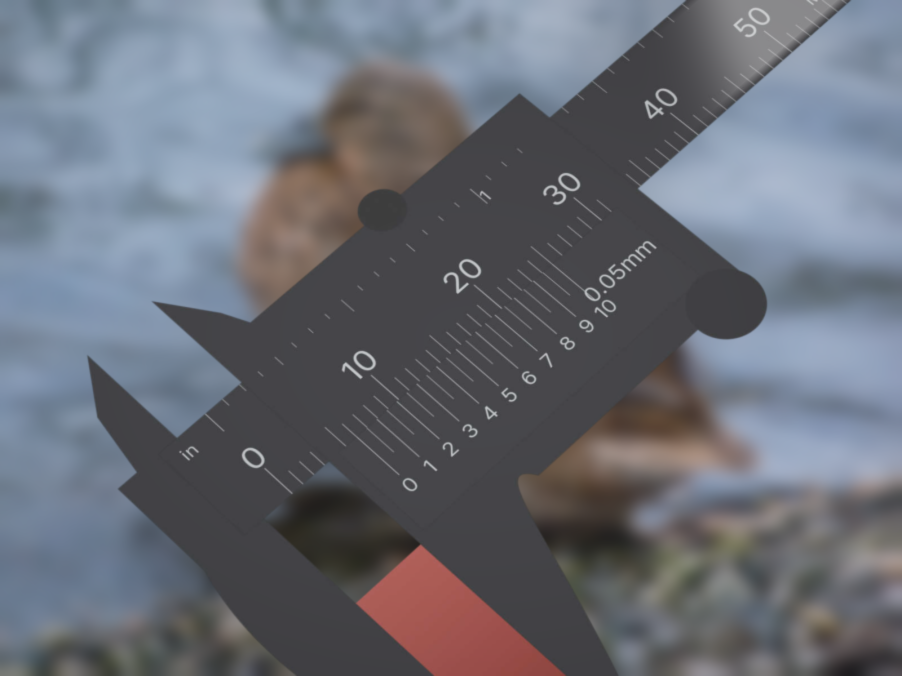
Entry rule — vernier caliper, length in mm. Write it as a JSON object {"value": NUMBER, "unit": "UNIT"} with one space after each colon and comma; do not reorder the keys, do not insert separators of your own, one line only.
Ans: {"value": 6.0, "unit": "mm"}
